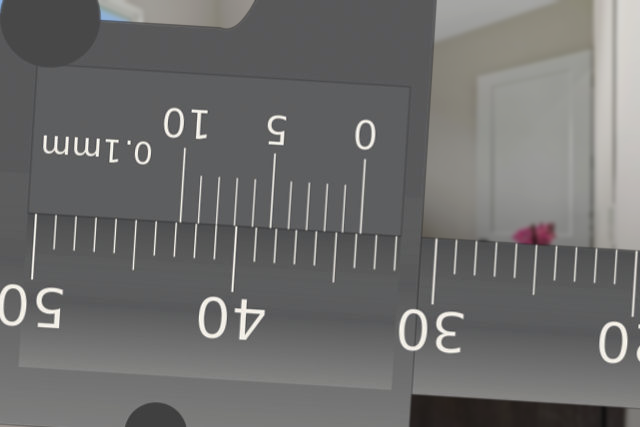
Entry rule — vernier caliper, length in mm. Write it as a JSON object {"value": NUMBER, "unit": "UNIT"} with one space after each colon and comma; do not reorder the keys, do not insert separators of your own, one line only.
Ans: {"value": 33.8, "unit": "mm"}
